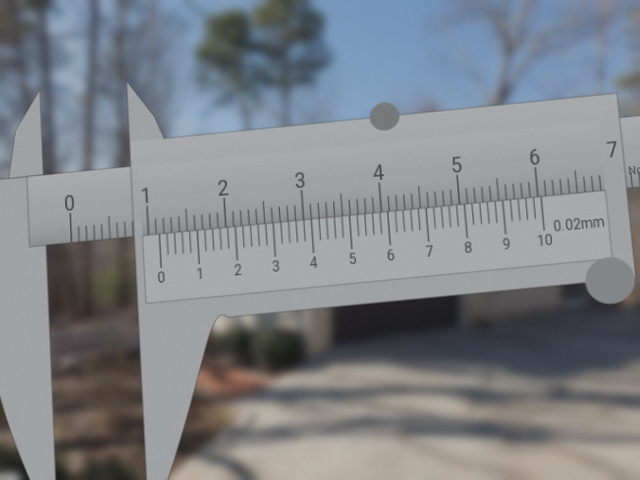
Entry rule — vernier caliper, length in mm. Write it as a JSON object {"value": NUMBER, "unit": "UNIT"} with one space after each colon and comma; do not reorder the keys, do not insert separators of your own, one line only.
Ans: {"value": 11.4, "unit": "mm"}
